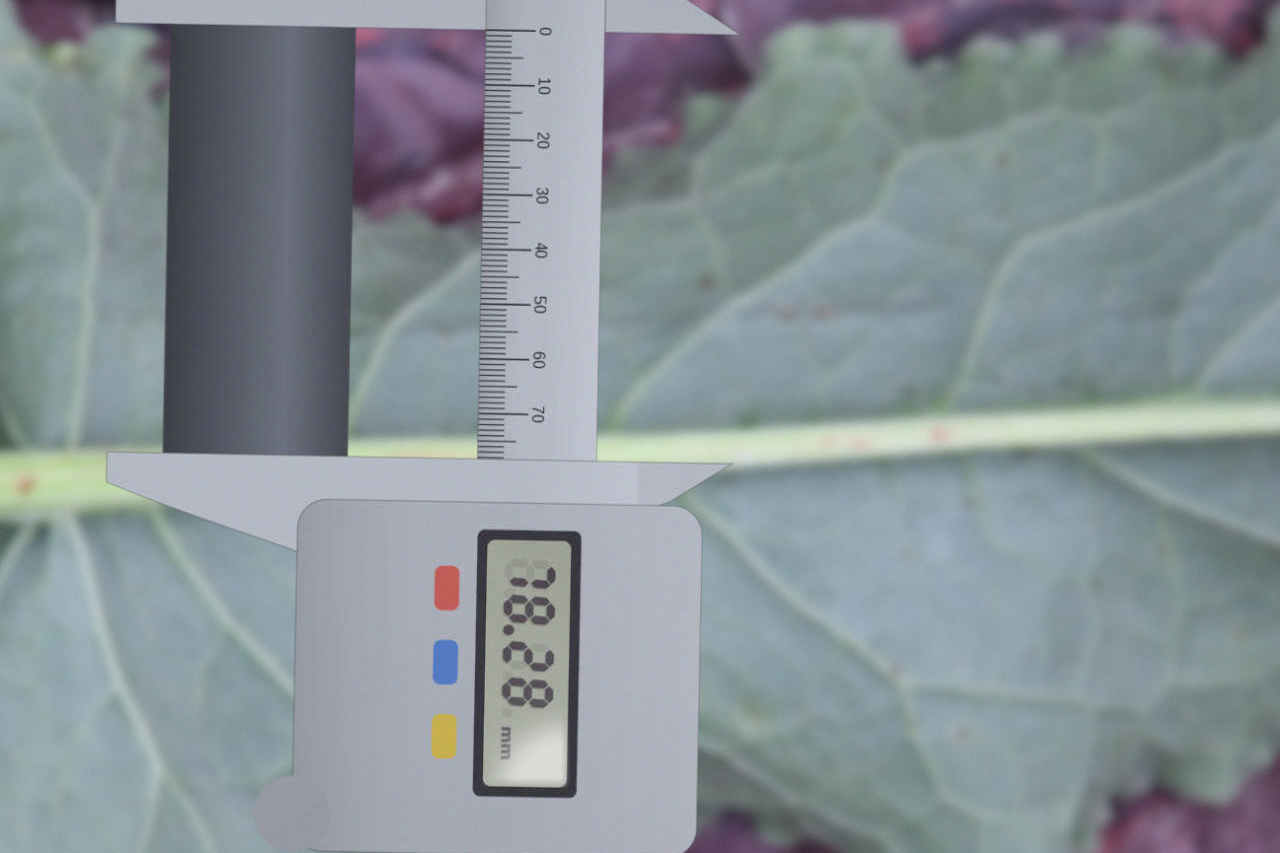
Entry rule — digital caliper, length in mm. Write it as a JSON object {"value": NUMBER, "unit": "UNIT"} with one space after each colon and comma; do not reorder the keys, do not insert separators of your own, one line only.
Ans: {"value": 78.28, "unit": "mm"}
